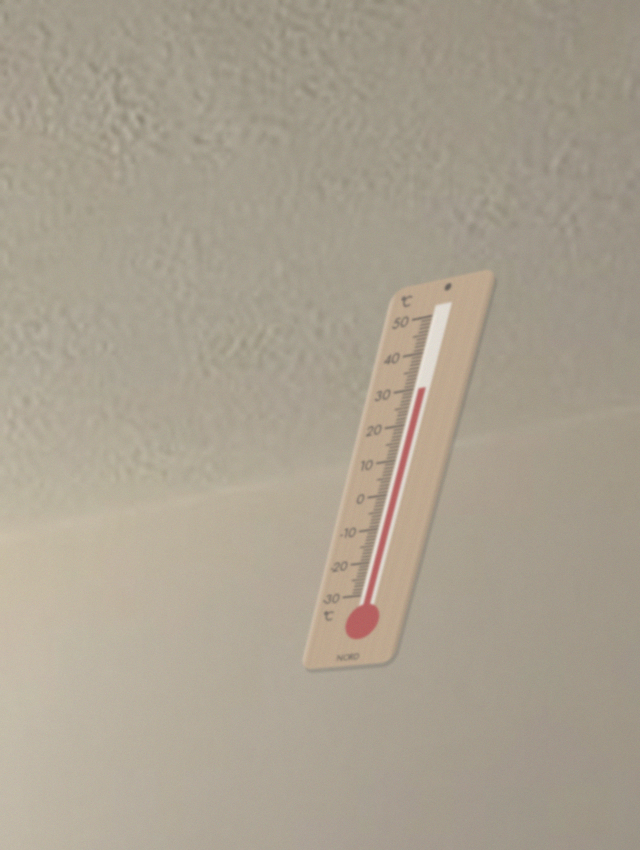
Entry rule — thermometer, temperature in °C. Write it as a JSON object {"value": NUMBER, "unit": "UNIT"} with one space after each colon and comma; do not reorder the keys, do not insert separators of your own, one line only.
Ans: {"value": 30, "unit": "°C"}
